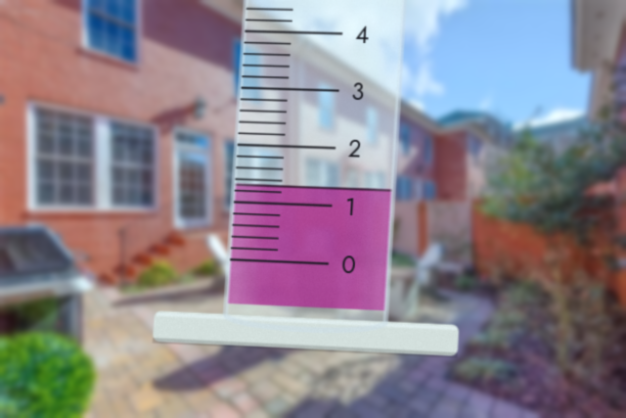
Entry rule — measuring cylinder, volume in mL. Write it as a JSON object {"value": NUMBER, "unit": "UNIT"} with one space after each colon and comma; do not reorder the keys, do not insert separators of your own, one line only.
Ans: {"value": 1.3, "unit": "mL"}
